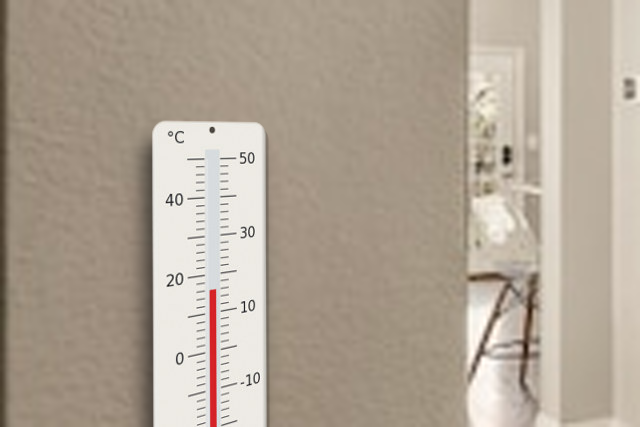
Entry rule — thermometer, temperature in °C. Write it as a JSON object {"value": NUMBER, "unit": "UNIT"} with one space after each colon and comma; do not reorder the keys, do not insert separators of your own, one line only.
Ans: {"value": 16, "unit": "°C"}
